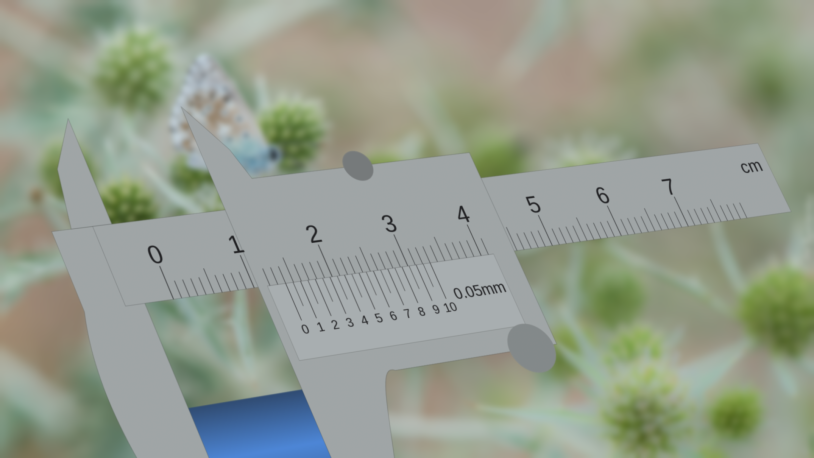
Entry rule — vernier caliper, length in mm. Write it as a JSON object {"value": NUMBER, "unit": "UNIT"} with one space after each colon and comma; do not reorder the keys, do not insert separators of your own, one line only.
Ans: {"value": 14.0, "unit": "mm"}
